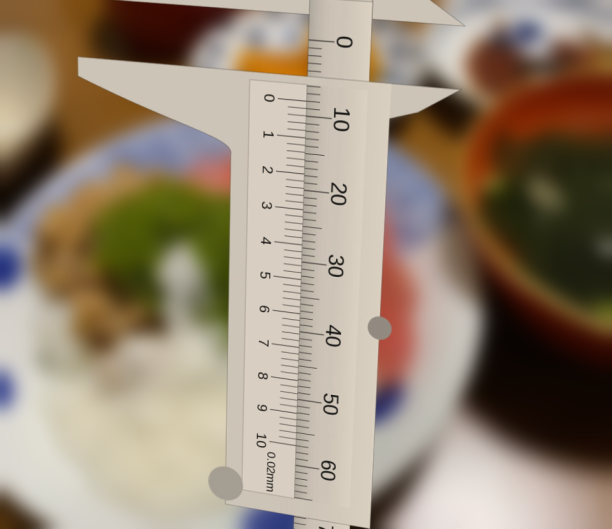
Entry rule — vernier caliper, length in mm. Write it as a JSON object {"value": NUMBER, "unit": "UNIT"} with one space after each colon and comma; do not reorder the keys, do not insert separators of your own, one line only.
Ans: {"value": 8.0, "unit": "mm"}
